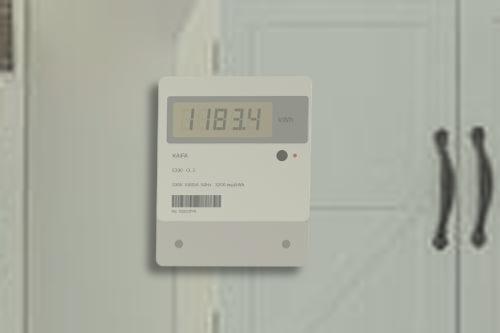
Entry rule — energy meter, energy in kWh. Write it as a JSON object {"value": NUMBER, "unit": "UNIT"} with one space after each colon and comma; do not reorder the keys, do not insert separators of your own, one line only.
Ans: {"value": 1183.4, "unit": "kWh"}
